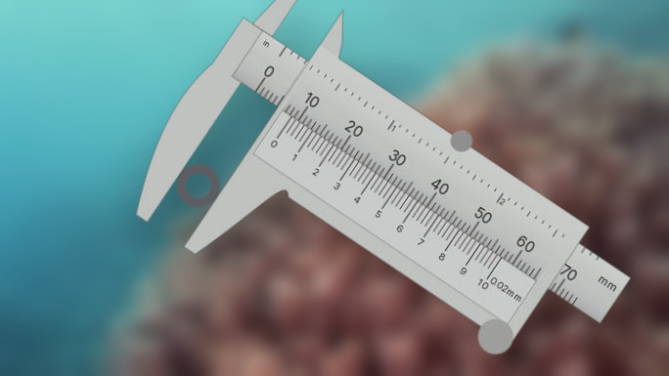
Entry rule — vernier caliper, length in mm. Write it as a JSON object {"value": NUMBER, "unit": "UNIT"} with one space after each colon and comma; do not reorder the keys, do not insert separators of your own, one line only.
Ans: {"value": 8.5, "unit": "mm"}
